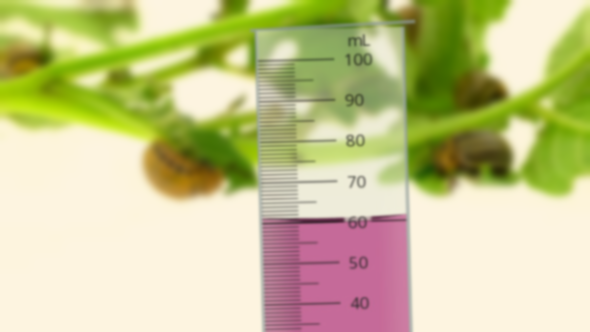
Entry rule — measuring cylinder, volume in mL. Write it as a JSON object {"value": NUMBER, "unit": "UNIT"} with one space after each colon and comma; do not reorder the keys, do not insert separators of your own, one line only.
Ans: {"value": 60, "unit": "mL"}
